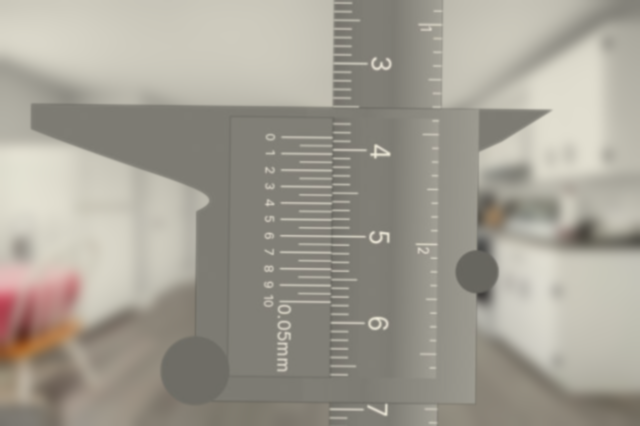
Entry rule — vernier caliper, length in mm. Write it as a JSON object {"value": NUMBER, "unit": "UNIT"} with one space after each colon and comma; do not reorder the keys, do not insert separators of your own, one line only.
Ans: {"value": 38.6, "unit": "mm"}
